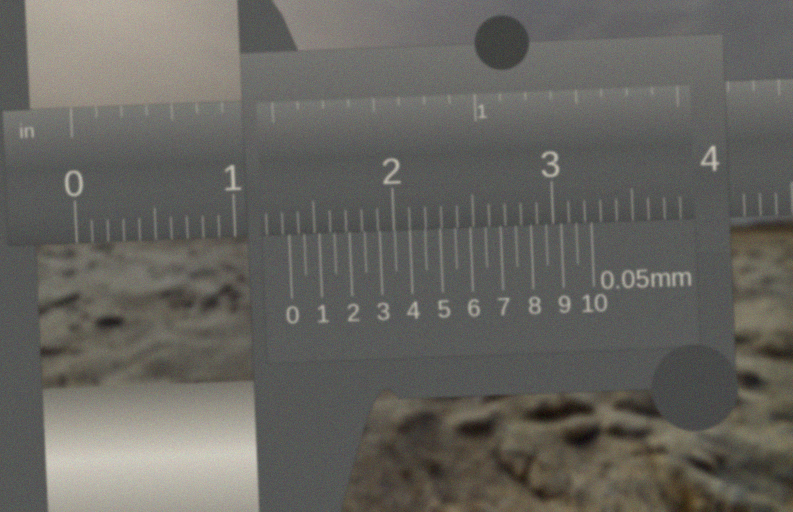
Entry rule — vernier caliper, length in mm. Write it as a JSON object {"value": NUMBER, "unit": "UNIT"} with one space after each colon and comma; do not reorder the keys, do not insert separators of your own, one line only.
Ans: {"value": 13.4, "unit": "mm"}
